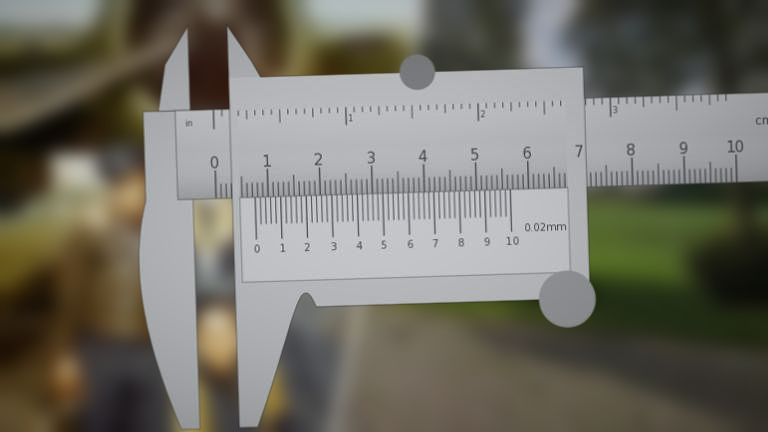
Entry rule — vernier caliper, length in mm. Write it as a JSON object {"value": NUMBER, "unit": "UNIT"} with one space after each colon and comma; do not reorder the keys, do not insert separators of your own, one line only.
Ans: {"value": 7.5, "unit": "mm"}
